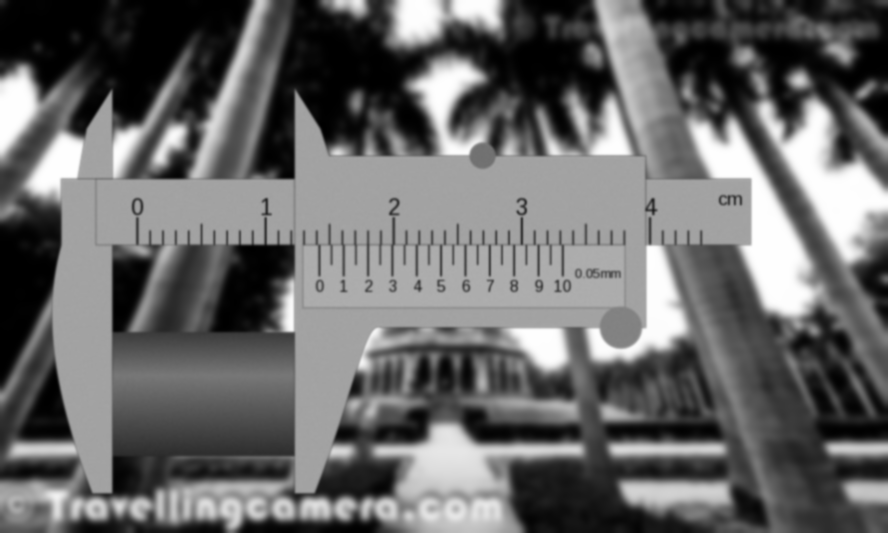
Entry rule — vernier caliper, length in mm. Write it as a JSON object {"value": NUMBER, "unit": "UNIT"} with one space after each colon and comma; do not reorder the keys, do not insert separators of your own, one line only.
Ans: {"value": 14.2, "unit": "mm"}
